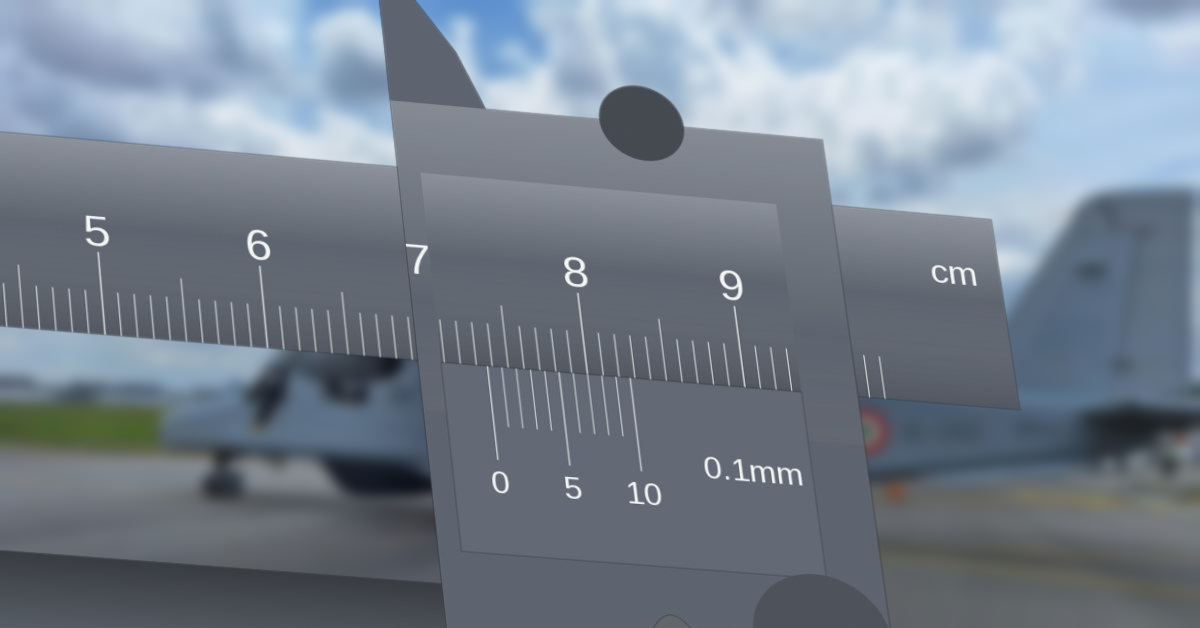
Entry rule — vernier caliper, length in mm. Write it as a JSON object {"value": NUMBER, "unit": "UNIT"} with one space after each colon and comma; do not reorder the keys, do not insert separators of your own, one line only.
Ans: {"value": 73.7, "unit": "mm"}
